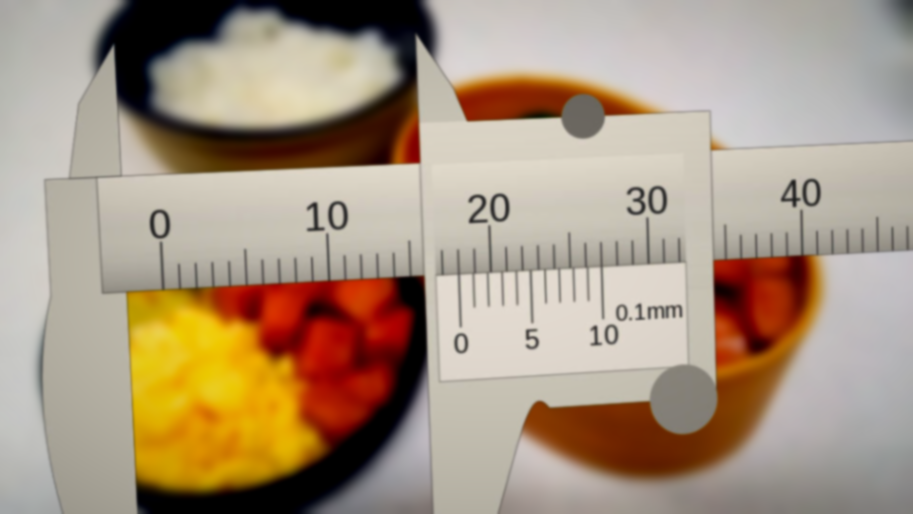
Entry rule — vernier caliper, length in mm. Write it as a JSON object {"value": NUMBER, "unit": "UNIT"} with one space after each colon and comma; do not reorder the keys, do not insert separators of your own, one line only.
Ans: {"value": 18.0, "unit": "mm"}
